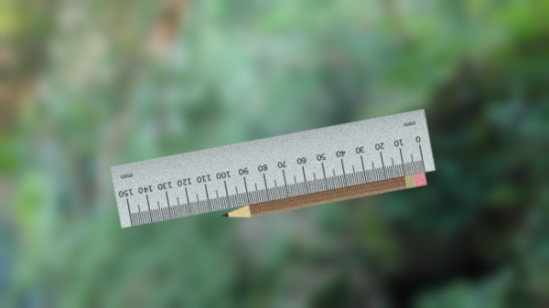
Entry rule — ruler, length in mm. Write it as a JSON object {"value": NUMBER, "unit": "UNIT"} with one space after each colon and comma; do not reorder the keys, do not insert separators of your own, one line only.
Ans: {"value": 105, "unit": "mm"}
